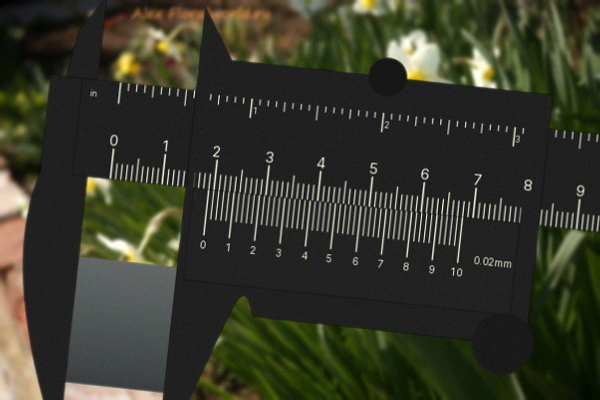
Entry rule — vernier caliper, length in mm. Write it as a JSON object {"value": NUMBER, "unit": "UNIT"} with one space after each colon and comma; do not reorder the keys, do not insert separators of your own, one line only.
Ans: {"value": 19.0, "unit": "mm"}
